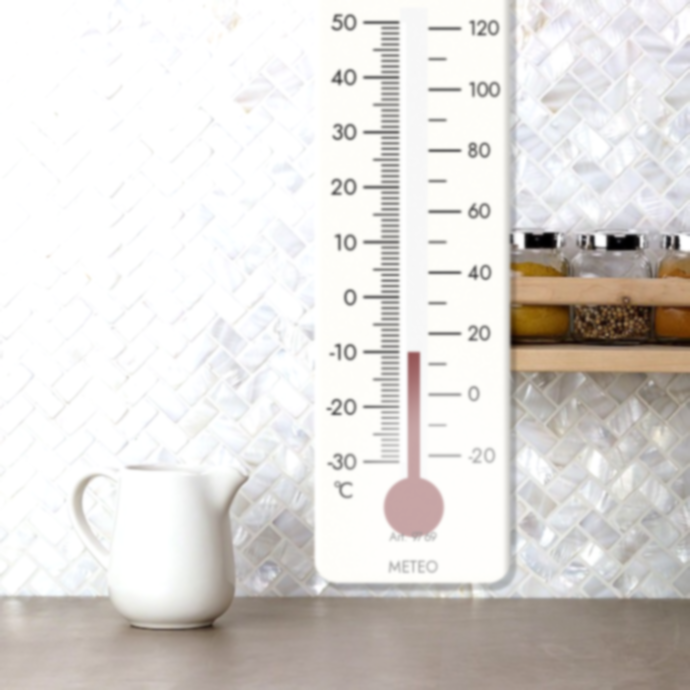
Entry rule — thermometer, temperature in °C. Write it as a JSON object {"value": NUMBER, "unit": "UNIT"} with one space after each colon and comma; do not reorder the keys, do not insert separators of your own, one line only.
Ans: {"value": -10, "unit": "°C"}
